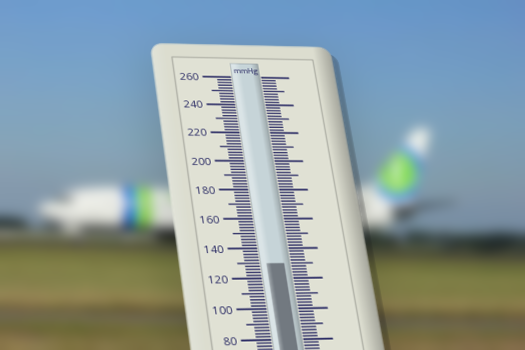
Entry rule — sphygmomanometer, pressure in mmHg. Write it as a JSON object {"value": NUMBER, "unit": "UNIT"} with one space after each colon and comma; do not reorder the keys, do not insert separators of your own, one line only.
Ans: {"value": 130, "unit": "mmHg"}
